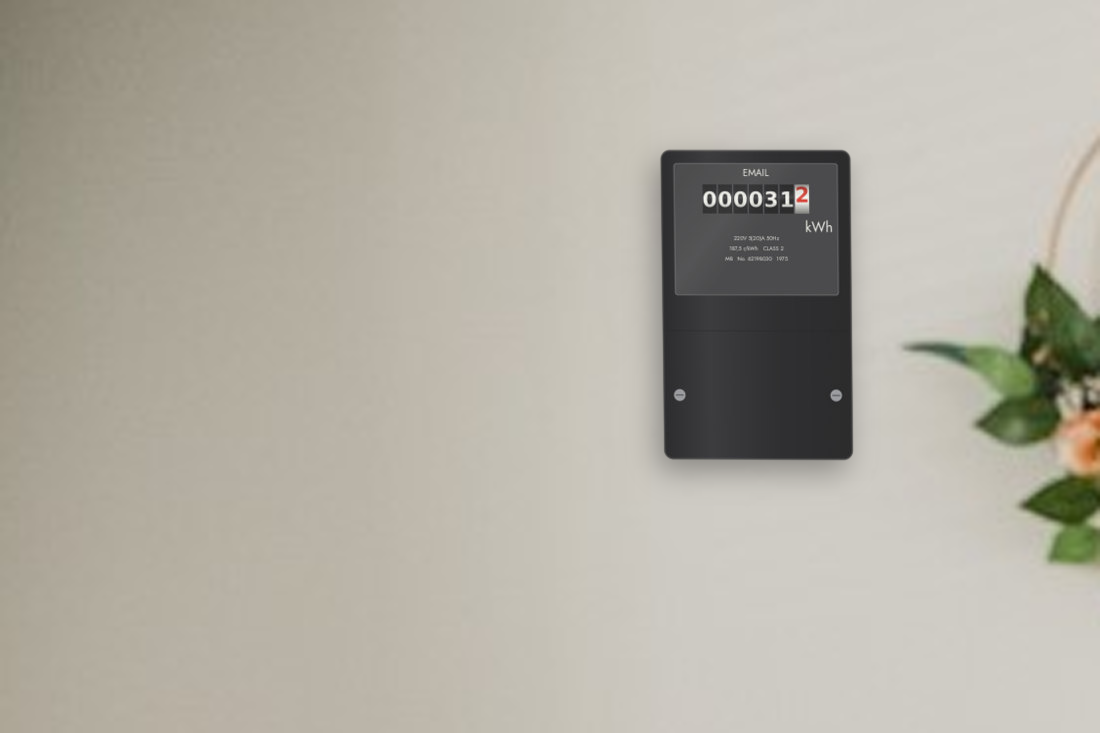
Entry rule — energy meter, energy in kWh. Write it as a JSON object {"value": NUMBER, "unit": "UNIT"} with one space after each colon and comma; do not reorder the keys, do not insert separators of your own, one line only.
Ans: {"value": 31.2, "unit": "kWh"}
